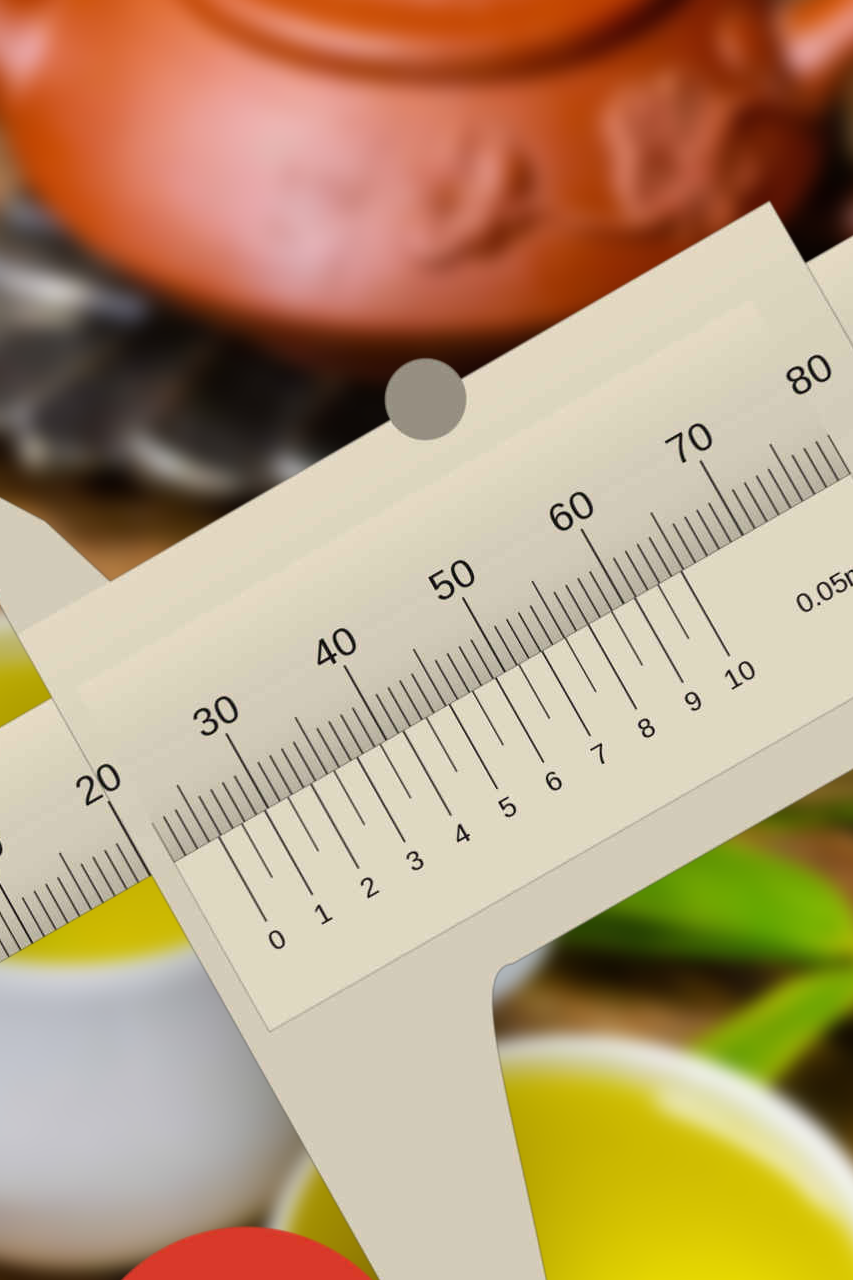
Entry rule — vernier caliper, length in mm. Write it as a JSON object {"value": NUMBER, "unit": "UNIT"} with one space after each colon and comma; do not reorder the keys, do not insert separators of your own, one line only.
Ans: {"value": 25.8, "unit": "mm"}
